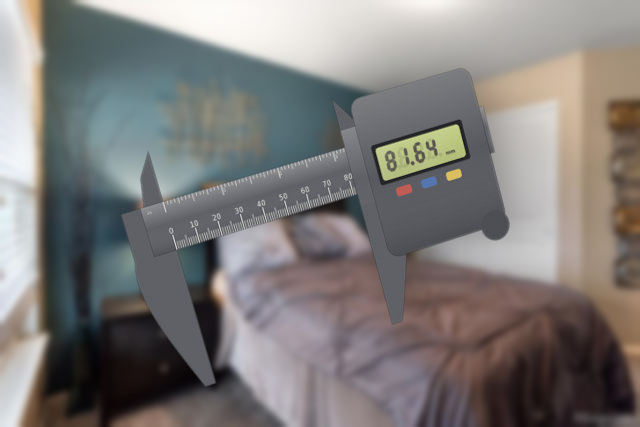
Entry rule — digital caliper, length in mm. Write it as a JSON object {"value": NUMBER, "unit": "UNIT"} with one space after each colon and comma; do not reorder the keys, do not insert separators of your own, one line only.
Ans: {"value": 81.64, "unit": "mm"}
